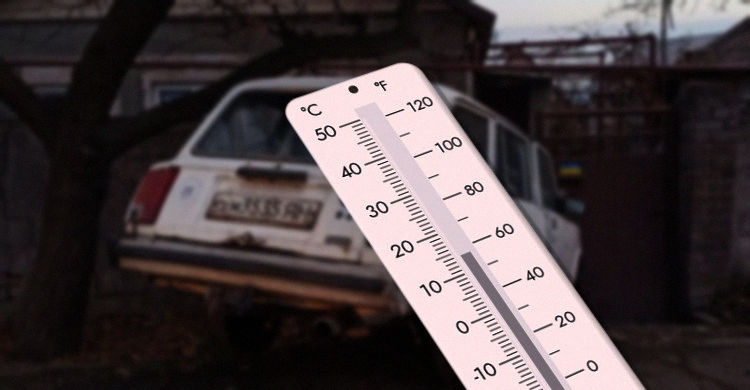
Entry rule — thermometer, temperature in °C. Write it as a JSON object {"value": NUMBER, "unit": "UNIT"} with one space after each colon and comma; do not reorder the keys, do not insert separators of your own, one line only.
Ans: {"value": 14, "unit": "°C"}
